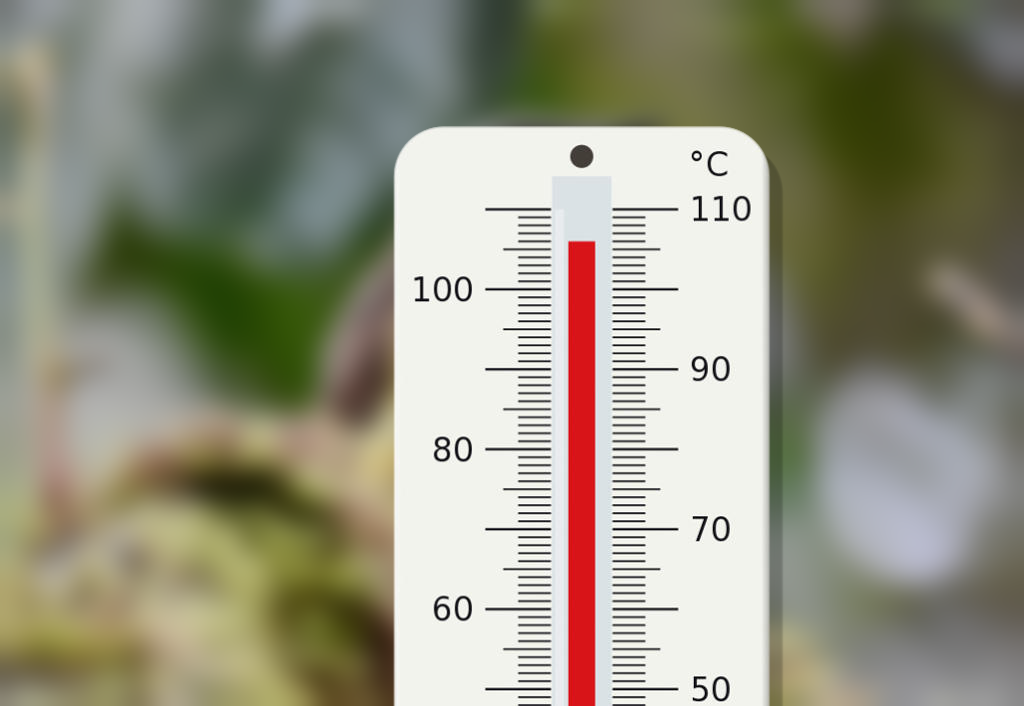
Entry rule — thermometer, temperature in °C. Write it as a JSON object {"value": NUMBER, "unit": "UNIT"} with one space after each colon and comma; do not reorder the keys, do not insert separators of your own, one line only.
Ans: {"value": 106, "unit": "°C"}
